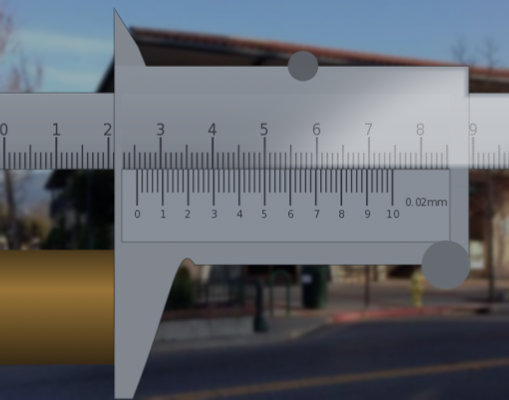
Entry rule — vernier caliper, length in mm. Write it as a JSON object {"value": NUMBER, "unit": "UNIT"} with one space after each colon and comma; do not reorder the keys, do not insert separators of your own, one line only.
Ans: {"value": 25.5, "unit": "mm"}
